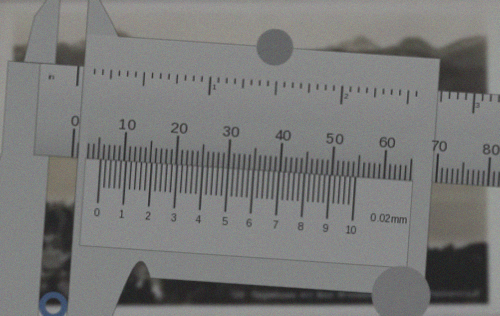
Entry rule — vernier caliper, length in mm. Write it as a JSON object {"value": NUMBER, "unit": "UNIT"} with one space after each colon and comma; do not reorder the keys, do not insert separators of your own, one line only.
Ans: {"value": 5.5, "unit": "mm"}
